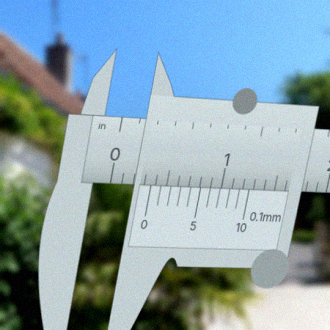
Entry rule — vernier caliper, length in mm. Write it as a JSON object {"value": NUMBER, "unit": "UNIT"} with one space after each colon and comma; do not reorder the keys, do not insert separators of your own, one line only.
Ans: {"value": 3.6, "unit": "mm"}
